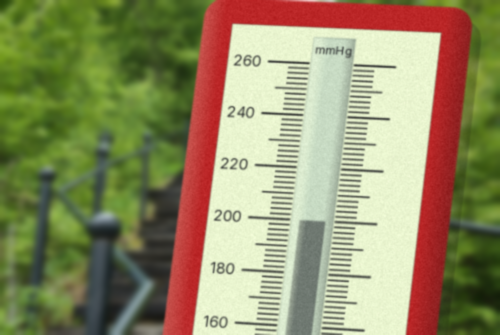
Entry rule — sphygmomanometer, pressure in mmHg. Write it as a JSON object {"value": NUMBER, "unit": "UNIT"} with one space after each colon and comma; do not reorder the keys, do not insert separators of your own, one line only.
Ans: {"value": 200, "unit": "mmHg"}
